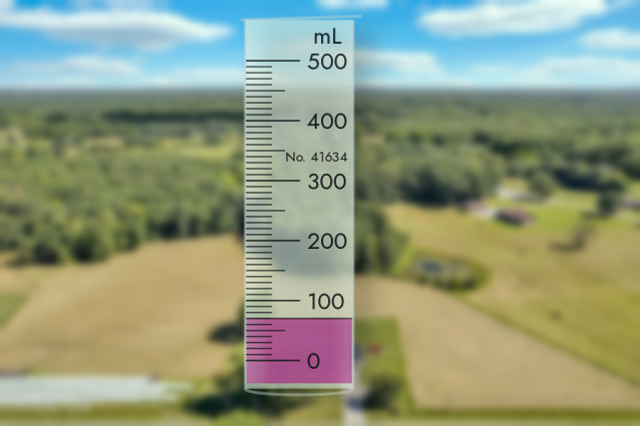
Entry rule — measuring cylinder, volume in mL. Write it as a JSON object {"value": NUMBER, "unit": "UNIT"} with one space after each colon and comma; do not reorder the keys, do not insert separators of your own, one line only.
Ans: {"value": 70, "unit": "mL"}
